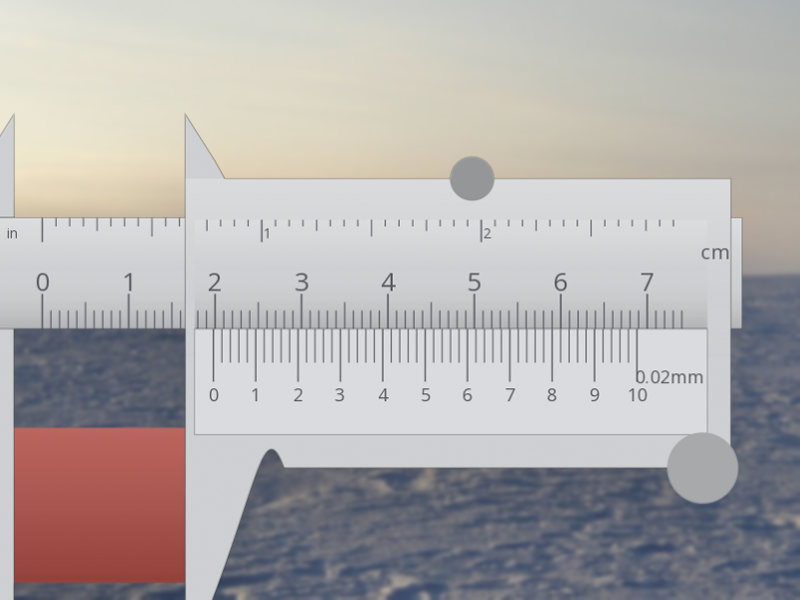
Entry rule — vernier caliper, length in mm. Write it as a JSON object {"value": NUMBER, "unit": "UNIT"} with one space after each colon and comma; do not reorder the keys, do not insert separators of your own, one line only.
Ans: {"value": 19.8, "unit": "mm"}
